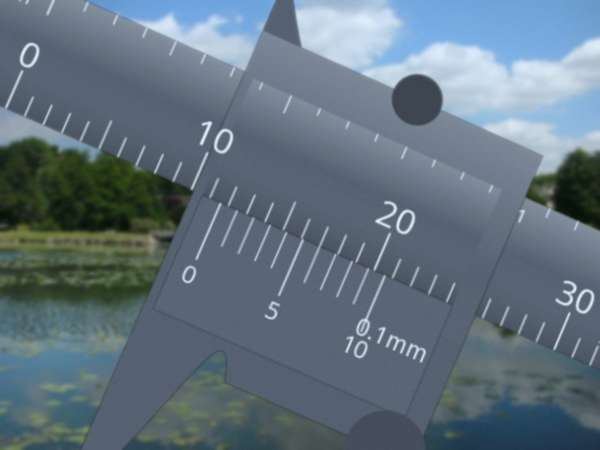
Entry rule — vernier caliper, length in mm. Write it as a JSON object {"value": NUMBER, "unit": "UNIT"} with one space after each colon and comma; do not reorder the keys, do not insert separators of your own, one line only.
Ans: {"value": 11.6, "unit": "mm"}
